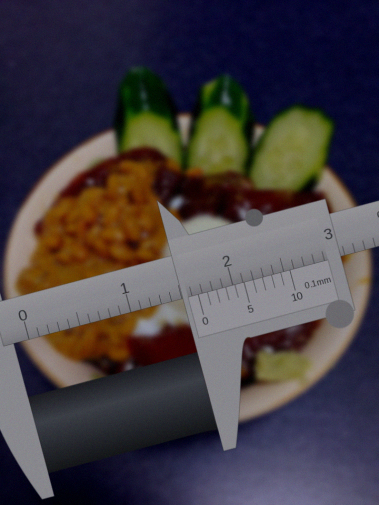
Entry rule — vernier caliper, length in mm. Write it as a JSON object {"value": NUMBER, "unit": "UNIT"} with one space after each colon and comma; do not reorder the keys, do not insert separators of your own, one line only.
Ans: {"value": 16.6, "unit": "mm"}
